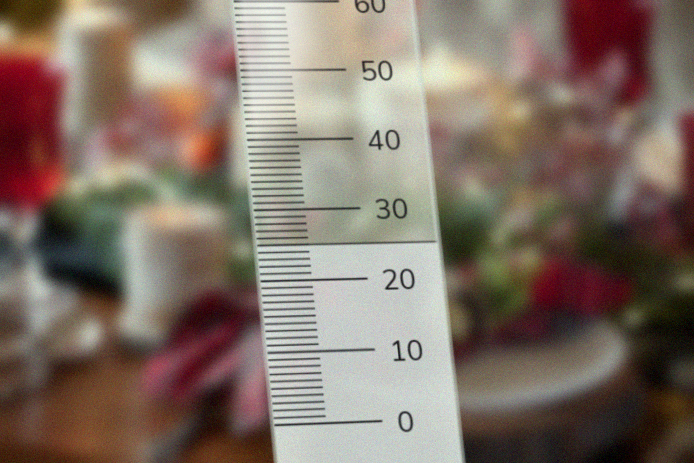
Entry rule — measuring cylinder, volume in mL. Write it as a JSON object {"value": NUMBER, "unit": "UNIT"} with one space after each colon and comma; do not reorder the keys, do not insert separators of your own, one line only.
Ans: {"value": 25, "unit": "mL"}
